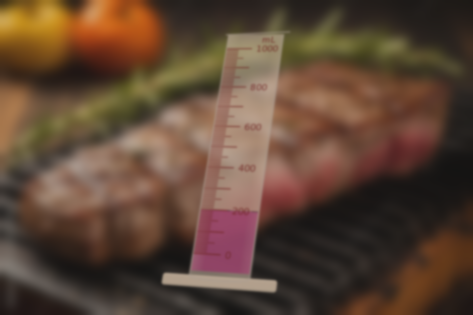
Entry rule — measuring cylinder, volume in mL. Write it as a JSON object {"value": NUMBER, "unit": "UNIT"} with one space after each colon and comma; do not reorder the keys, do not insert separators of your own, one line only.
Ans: {"value": 200, "unit": "mL"}
